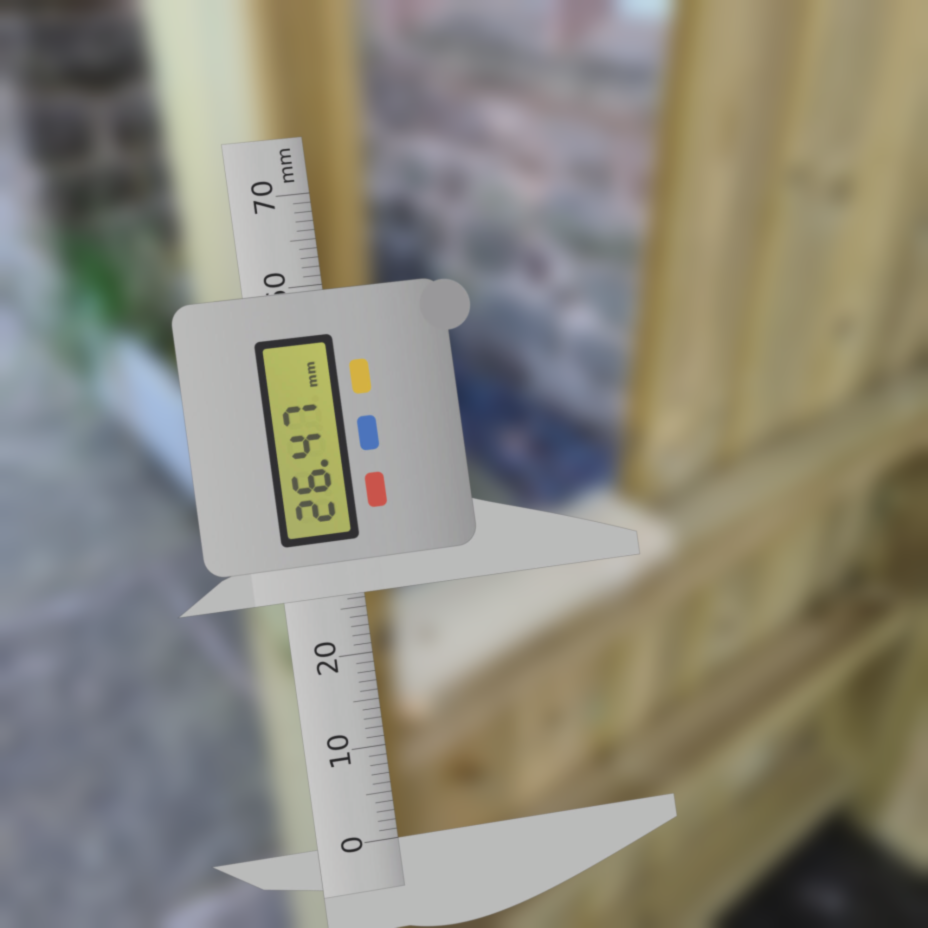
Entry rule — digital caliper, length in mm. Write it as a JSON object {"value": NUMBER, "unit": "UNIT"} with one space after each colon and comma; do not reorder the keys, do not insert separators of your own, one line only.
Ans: {"value": 26.47, "unit": "mm"}
